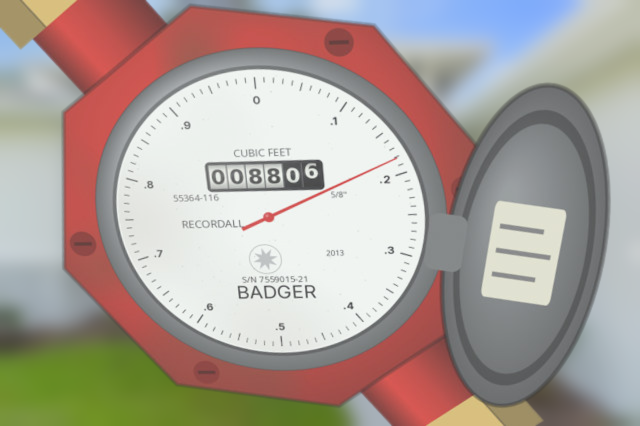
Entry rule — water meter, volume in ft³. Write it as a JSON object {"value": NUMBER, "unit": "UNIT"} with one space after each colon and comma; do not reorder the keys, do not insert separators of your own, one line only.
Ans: {"value": 8806.18, "unit": "ft³"}
